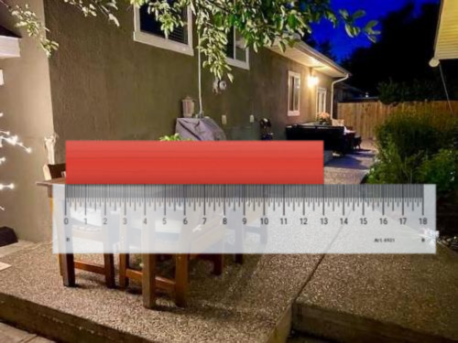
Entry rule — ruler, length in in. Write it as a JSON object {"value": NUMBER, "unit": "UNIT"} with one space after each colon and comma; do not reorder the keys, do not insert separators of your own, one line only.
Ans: {"value": 13, "unit": "in"}
